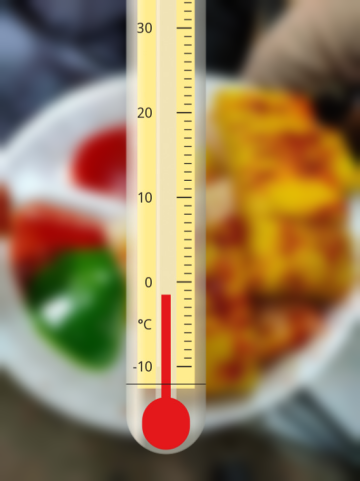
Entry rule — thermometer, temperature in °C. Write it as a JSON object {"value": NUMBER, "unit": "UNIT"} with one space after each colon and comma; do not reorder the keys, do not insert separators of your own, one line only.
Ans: {"value": -1.5, "unit": "°C"}
